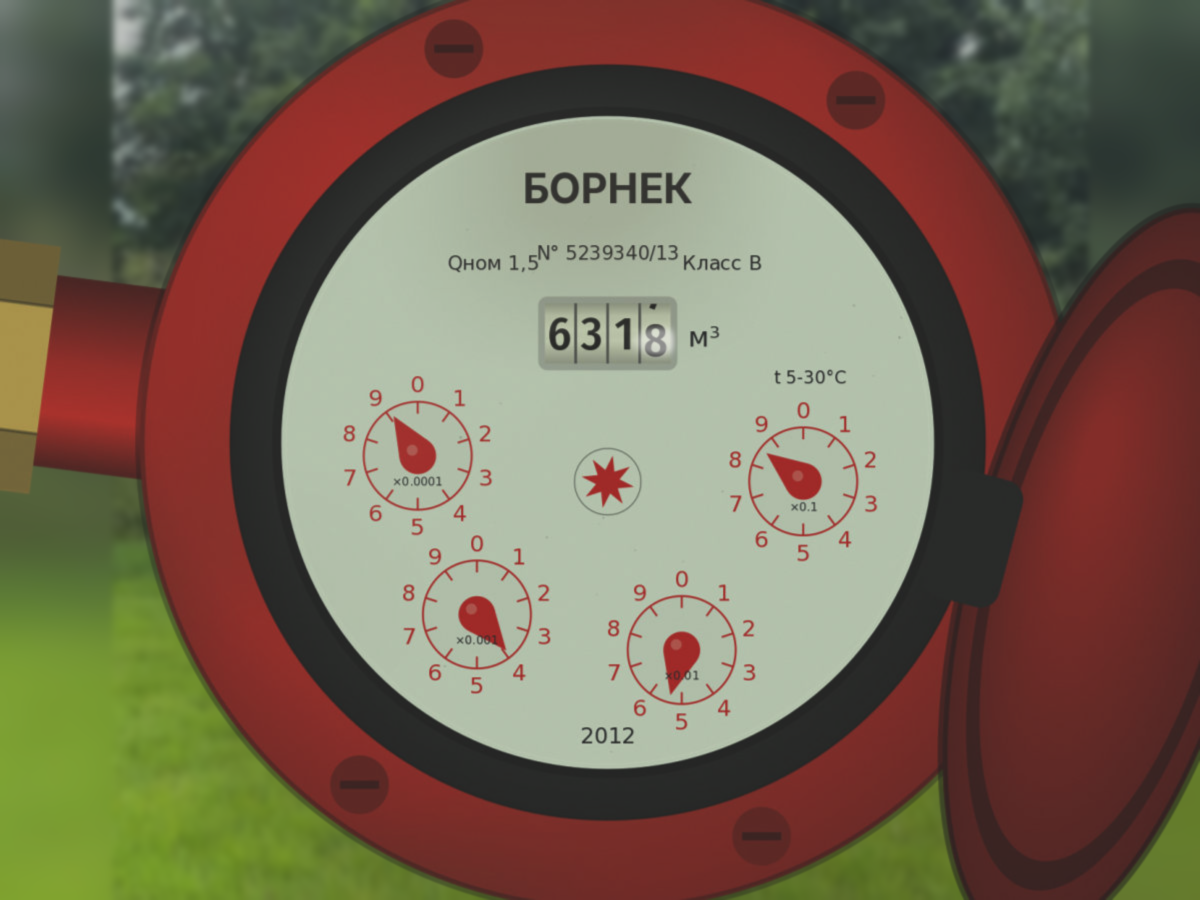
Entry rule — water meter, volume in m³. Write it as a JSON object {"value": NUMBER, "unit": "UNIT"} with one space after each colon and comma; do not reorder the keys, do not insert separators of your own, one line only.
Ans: {"value": 6317.8539, "unit": "m³"}
